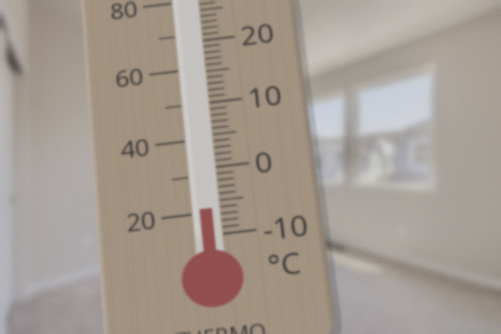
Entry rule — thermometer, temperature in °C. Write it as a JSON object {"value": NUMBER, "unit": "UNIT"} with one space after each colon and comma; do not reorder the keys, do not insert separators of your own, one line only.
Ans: {"value": -6, "unit": "°C"}
